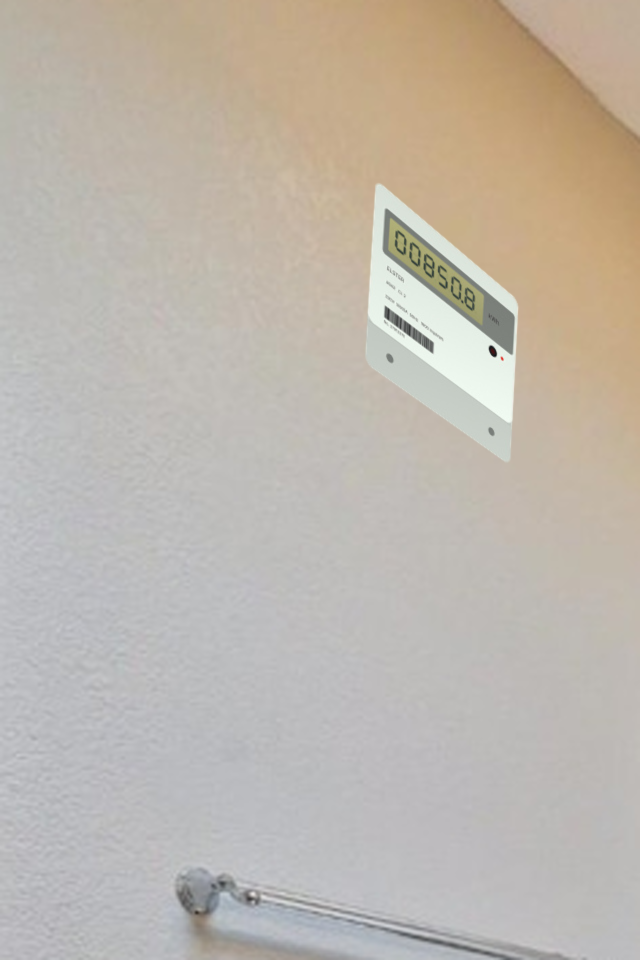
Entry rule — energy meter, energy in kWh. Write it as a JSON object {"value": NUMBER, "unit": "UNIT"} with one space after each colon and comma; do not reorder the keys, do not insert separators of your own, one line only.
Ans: {"value": 850.8, "unit": "kWh"}
